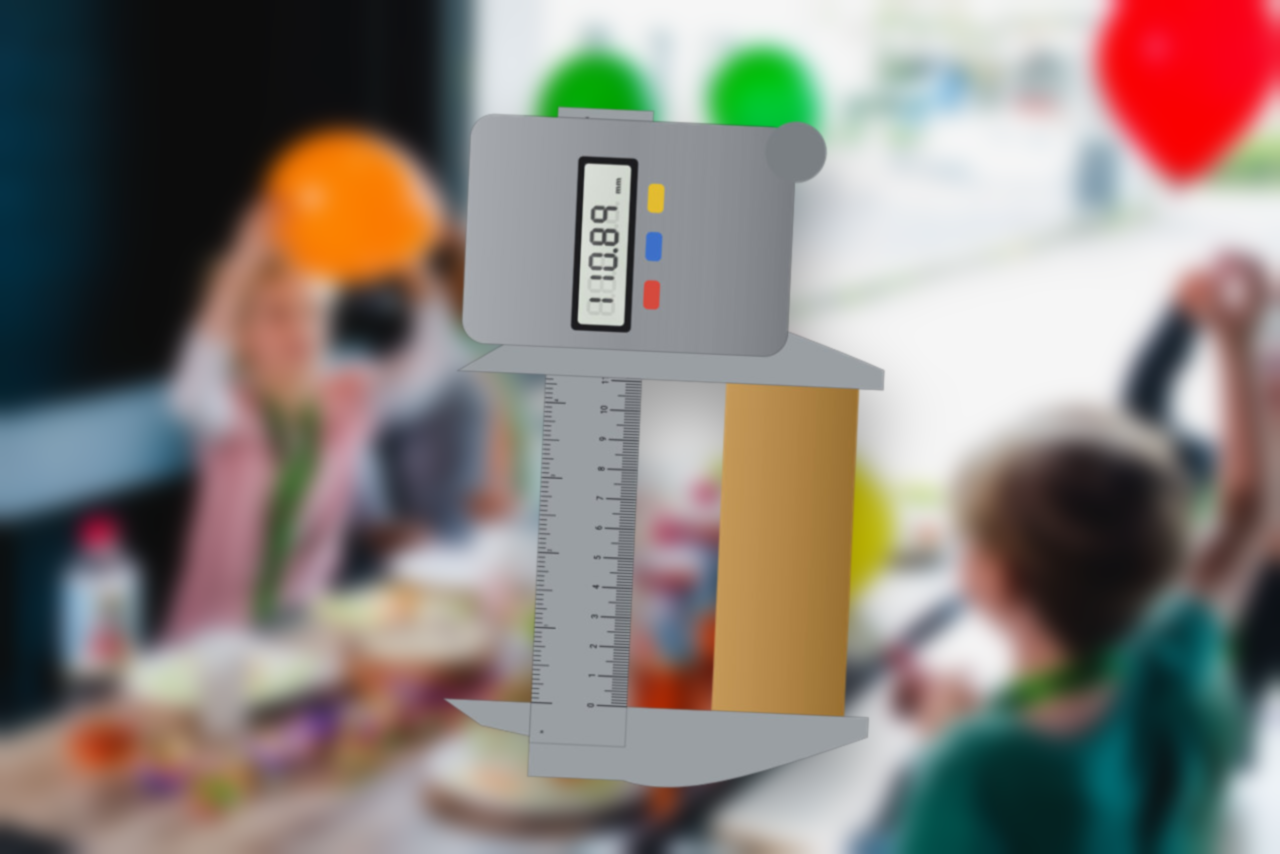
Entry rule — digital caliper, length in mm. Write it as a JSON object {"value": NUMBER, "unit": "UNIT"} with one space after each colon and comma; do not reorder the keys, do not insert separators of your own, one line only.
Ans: {"value": 110.89, "unit": "mm"}
